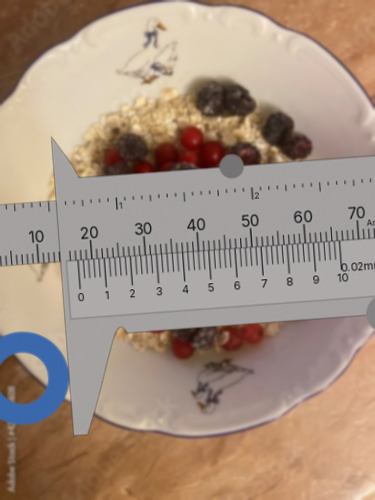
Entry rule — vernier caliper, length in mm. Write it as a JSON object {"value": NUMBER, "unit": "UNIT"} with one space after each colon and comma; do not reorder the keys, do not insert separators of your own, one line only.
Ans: {"value": 17.4, "unit": "mm"}
